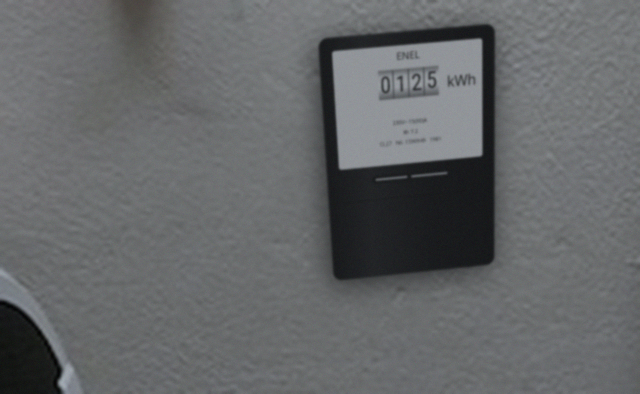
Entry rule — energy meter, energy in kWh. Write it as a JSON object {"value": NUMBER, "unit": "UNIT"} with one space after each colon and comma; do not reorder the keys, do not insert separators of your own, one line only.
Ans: {"value": 125, "unit": "kWh"}
